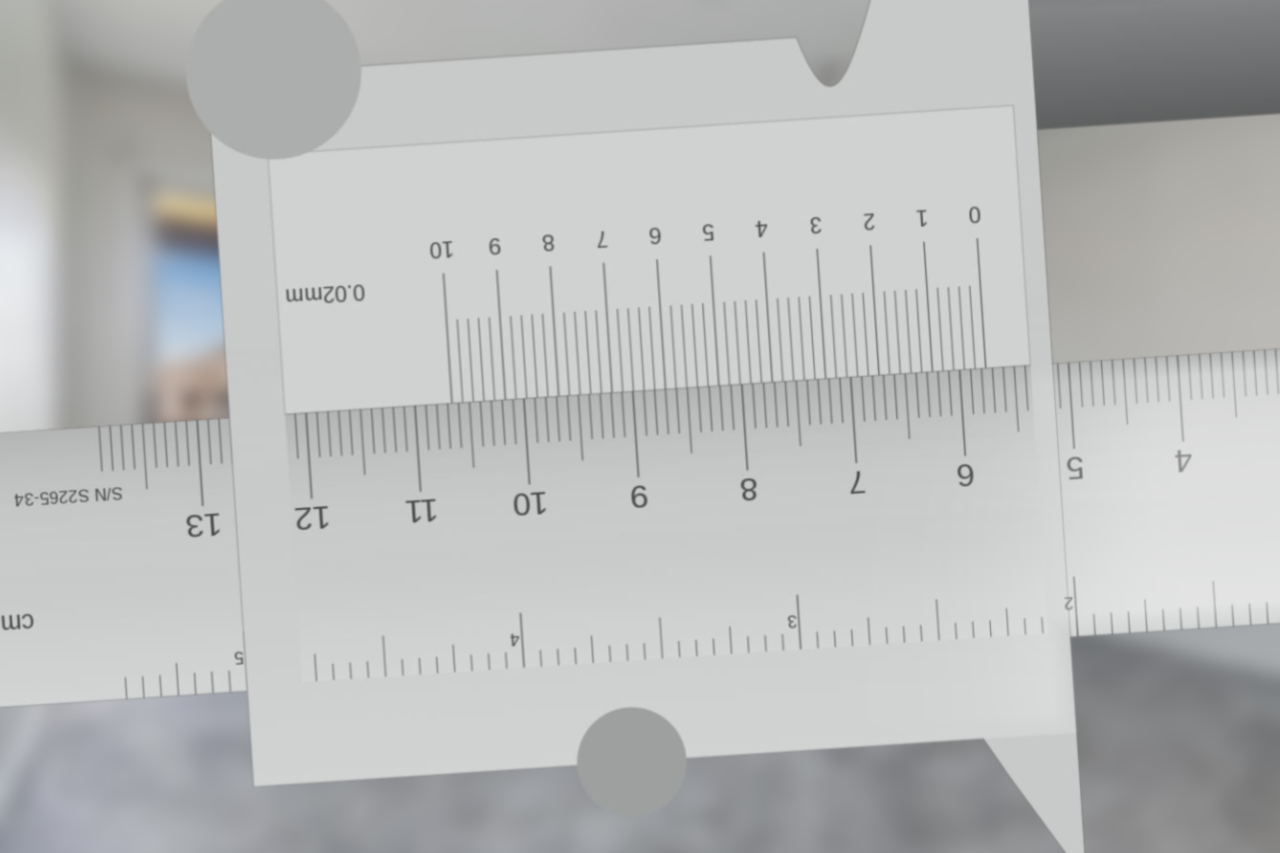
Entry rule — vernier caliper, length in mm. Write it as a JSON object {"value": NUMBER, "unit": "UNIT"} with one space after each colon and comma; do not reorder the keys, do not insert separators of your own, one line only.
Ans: {"value": 57.6, "unit": "mm"}
